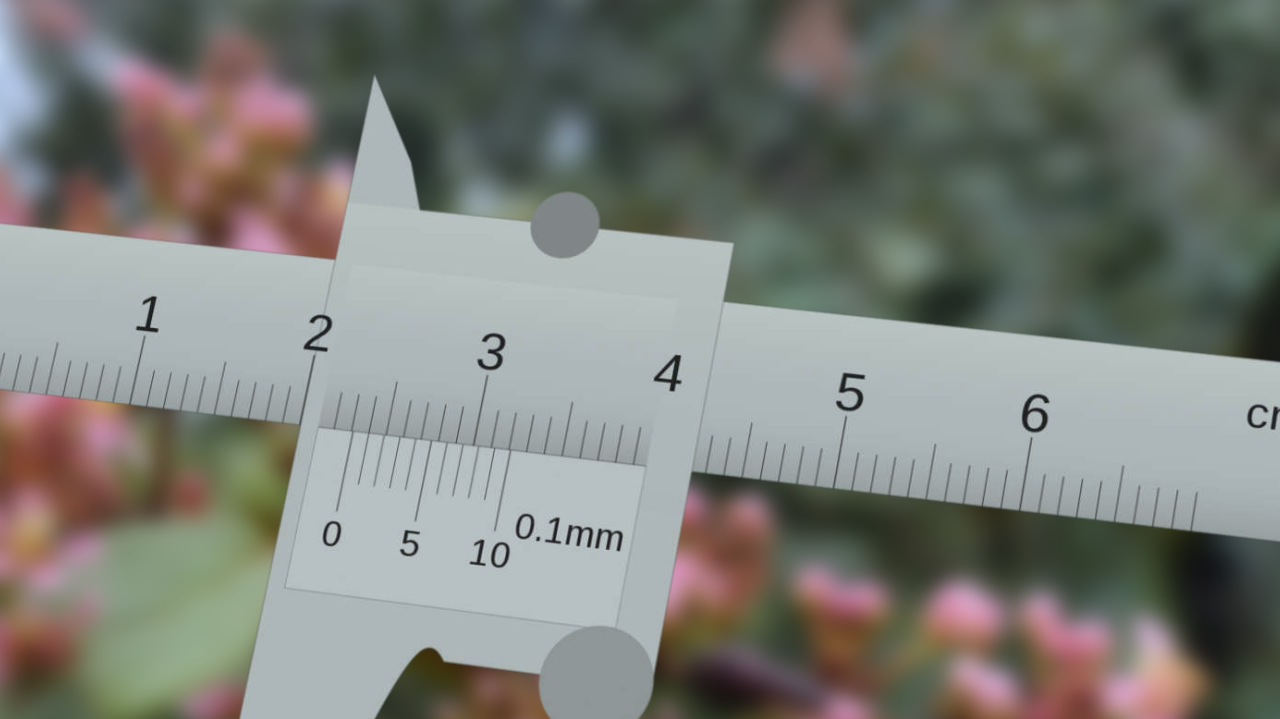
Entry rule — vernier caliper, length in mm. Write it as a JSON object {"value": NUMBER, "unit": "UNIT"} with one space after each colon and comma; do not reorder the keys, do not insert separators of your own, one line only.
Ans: {"value": 23.1, "unit": "mm"}
